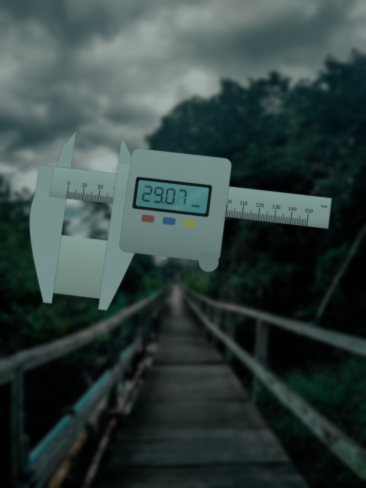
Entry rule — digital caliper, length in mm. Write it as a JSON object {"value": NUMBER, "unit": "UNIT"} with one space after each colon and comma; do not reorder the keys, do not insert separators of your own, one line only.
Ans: {"value": 29.07, "unit": "mm"}
